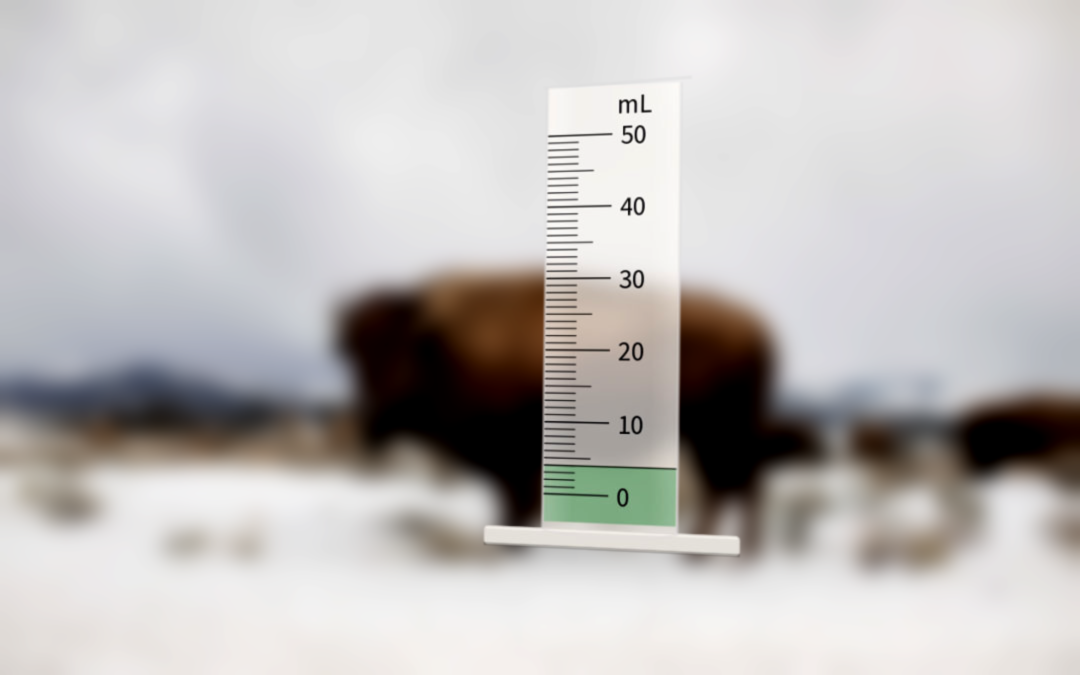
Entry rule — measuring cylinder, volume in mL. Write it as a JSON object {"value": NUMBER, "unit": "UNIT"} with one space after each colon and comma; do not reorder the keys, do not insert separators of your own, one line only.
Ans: {"value": 4, "unit": "mL"}
